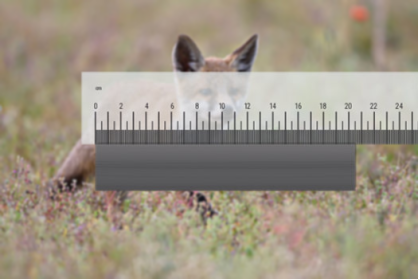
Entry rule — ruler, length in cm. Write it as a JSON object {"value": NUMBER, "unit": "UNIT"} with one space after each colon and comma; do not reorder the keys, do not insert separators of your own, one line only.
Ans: {"value": 20.5, "unit": "cm"}
